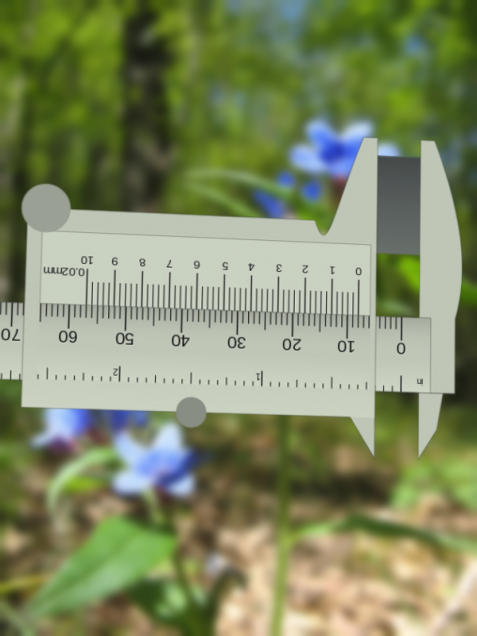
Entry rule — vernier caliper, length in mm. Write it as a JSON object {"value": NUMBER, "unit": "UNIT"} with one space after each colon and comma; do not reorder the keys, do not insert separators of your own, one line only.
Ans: {"value": 8.0, "unit": "mm"}
